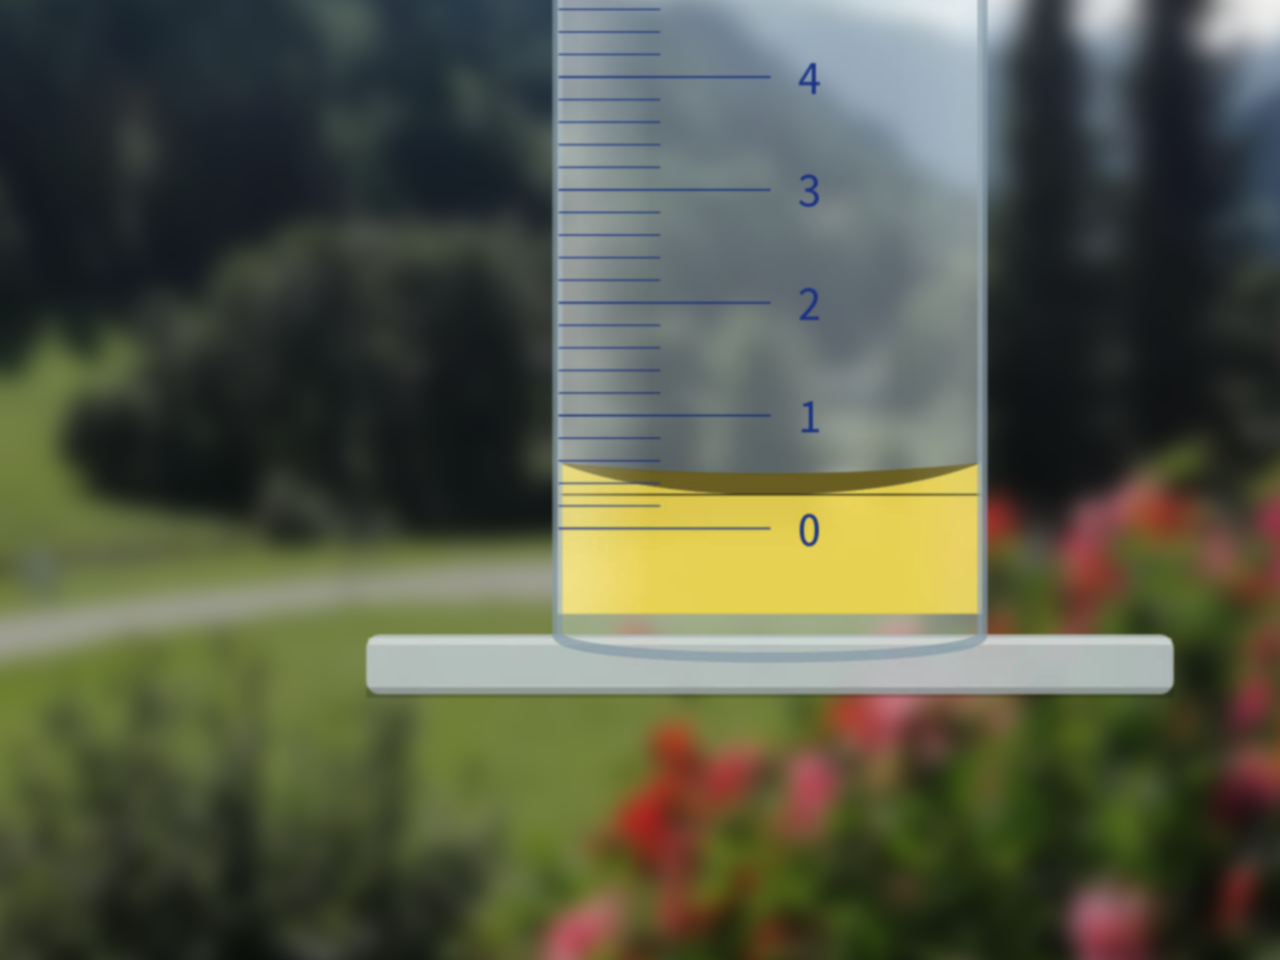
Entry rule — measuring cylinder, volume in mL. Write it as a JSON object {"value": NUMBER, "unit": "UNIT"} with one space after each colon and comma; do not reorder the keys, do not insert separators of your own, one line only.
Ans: {"value": 0.3, "unit": "mL"}
